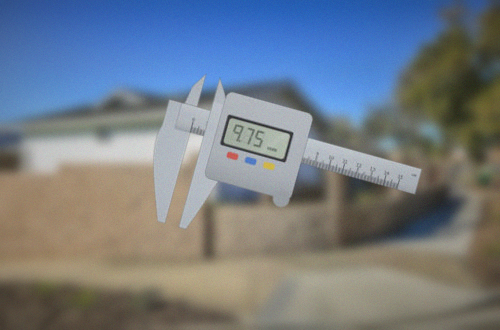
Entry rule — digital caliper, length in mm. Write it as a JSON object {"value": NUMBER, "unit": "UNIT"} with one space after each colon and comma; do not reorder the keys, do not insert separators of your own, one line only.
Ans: {"value": 9.75, "unit": "mm"}
